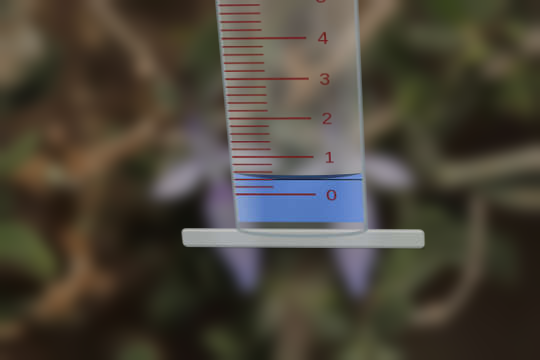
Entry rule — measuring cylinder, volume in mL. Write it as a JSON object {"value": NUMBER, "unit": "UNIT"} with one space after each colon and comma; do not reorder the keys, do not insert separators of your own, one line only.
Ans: {"value": 0.4, "unit": "mL"}
